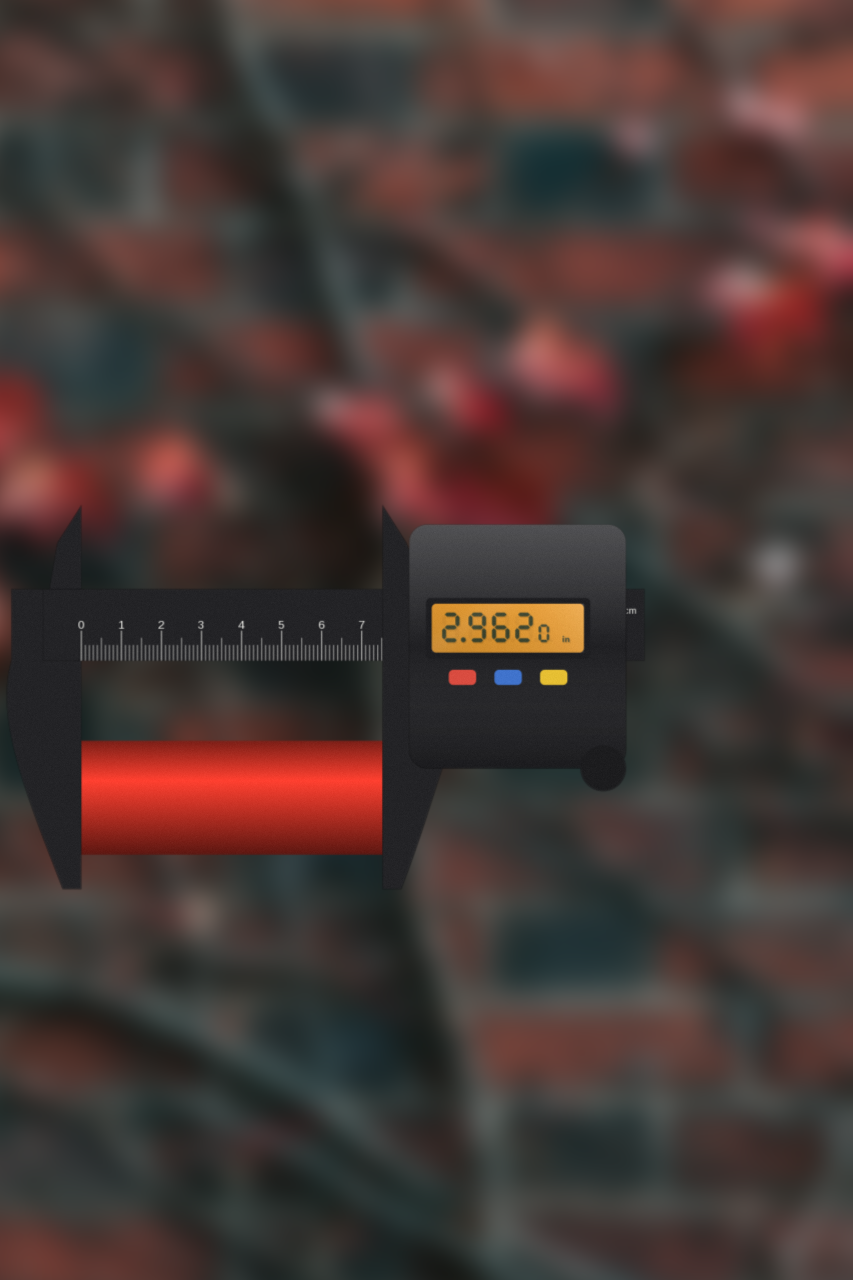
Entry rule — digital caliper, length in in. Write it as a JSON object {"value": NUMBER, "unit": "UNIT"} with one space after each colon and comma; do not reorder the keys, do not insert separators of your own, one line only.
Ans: {"value": 2.9620, "unit": "in"}
